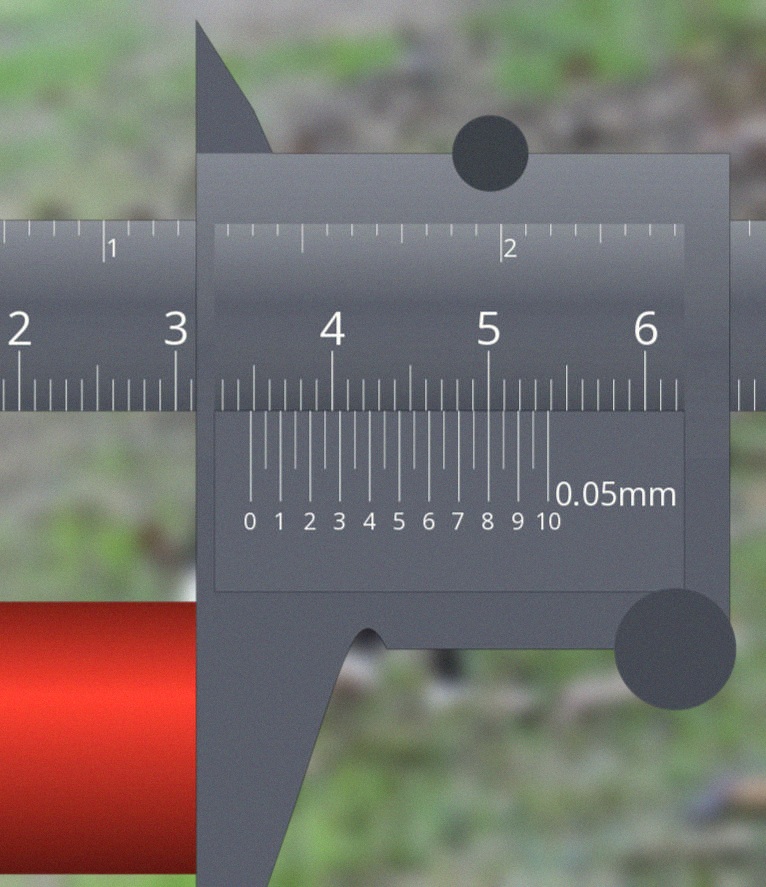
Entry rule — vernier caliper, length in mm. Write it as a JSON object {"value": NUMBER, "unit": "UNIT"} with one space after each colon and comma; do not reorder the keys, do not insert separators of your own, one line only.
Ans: {"value": 34.8, "unit": "mm"}
